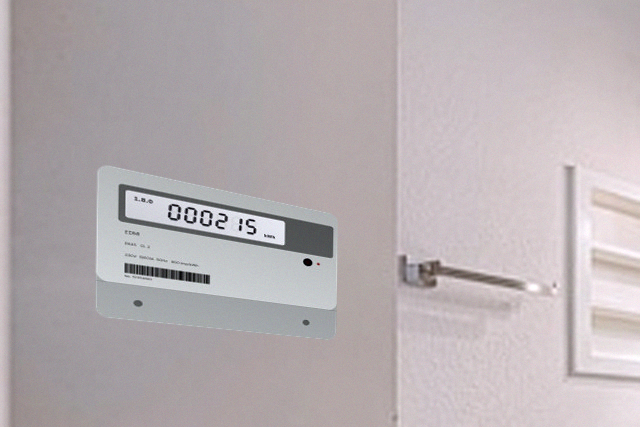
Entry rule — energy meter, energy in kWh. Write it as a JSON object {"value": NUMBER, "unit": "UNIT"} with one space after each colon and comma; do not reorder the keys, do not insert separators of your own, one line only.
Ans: {"value": 215, "unit": "kWh"}
